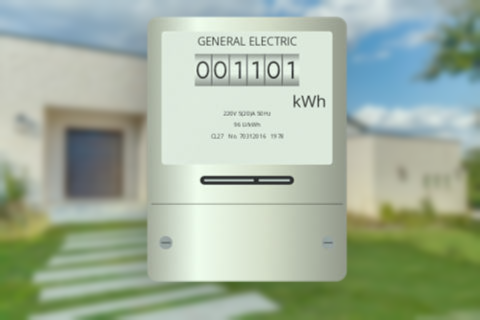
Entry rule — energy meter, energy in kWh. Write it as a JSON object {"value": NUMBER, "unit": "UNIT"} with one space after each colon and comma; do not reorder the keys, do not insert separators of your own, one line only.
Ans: {"value": 1101, "unit": "kWh"}
